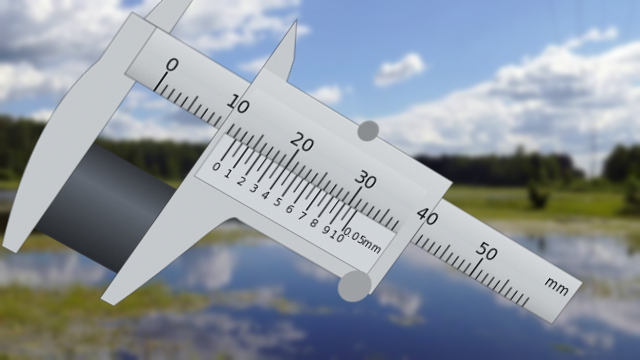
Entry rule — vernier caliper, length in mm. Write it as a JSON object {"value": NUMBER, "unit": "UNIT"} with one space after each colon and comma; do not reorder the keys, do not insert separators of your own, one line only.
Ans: {"value": 12.4, "unit": "mm"}
